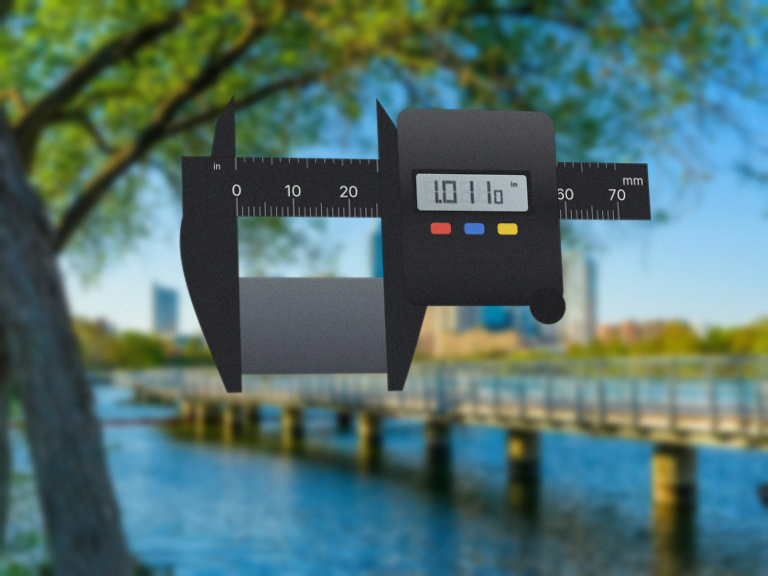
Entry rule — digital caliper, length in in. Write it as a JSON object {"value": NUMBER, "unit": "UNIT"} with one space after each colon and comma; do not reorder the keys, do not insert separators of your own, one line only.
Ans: {"value": 1.0110, "unit": "in"}
